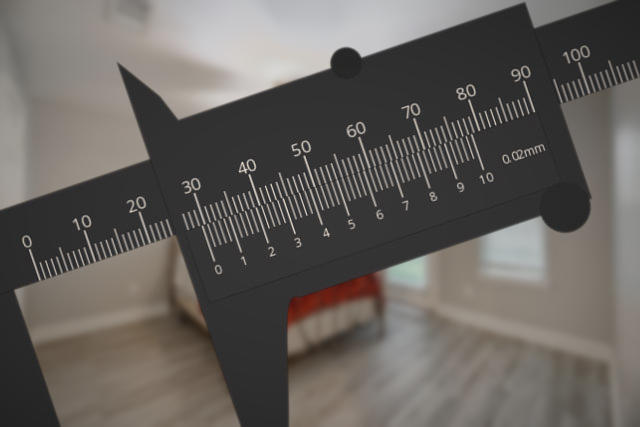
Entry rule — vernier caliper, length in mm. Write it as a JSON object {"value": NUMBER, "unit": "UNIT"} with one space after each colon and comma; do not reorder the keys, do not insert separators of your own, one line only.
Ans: {"value": 29.5, "unit": "mm"}
